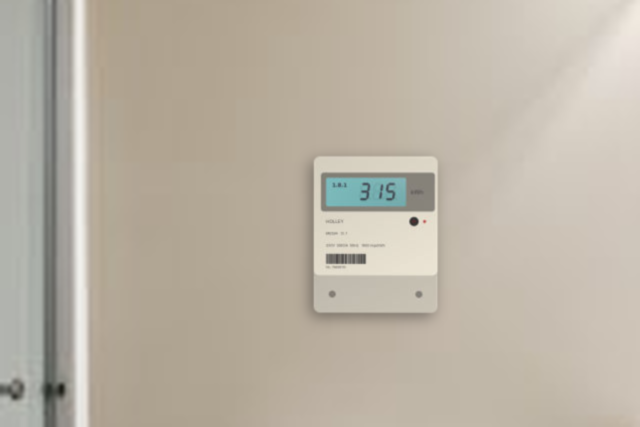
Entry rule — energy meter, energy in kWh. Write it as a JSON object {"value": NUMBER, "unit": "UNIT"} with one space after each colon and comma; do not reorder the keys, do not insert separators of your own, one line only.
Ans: {"value": 315, "unit": "kWh"}
